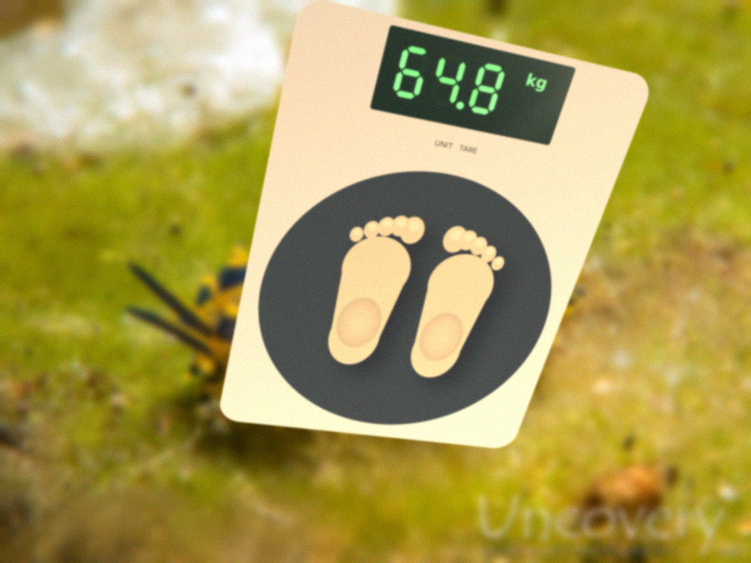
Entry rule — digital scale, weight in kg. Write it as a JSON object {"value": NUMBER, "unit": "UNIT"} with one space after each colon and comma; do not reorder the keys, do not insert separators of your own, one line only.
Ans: {"value": 64.8, "unit": "kg"}
